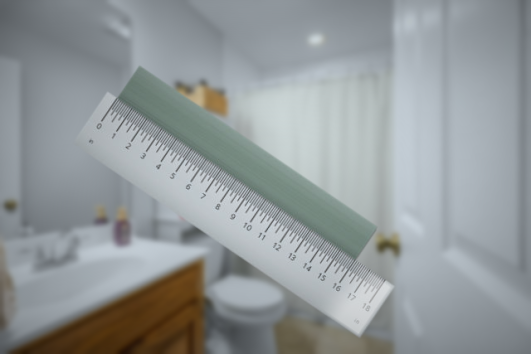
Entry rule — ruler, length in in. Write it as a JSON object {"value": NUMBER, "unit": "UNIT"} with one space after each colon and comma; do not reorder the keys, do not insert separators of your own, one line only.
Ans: {"value": 16, "unit": "in"}
